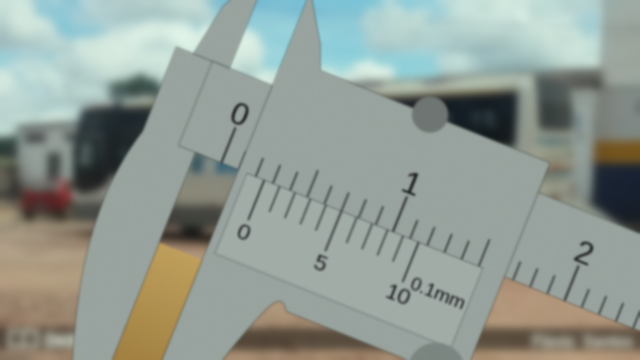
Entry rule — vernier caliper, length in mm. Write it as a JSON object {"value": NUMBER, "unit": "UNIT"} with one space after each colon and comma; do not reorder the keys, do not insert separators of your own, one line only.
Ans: {"value": 2.5, "unit": "mm"}
